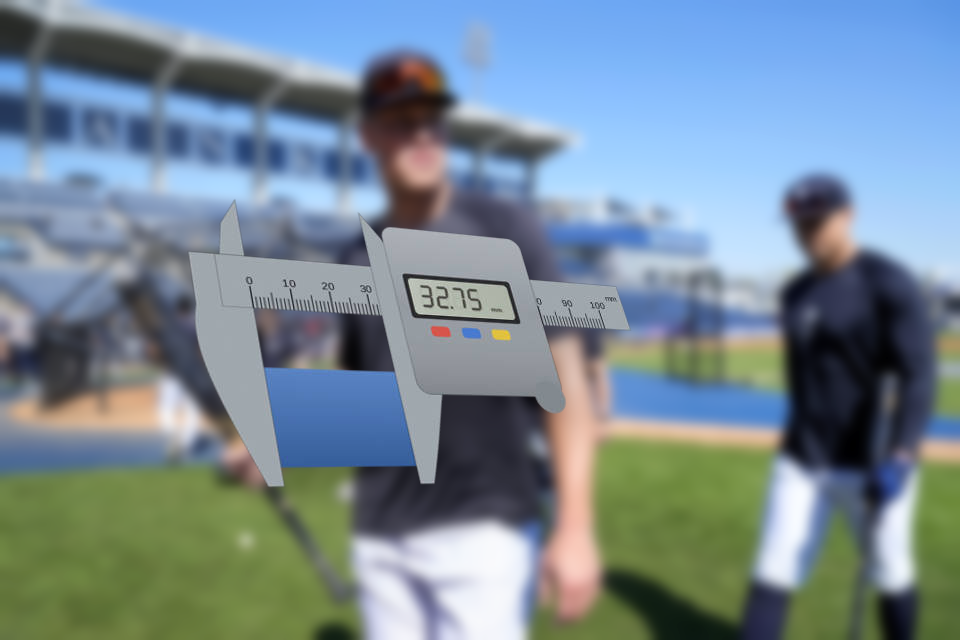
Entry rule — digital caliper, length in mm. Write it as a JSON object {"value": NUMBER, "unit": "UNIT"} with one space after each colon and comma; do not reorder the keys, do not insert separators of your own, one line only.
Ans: {"value": 32.75, "unit": "mm"}
